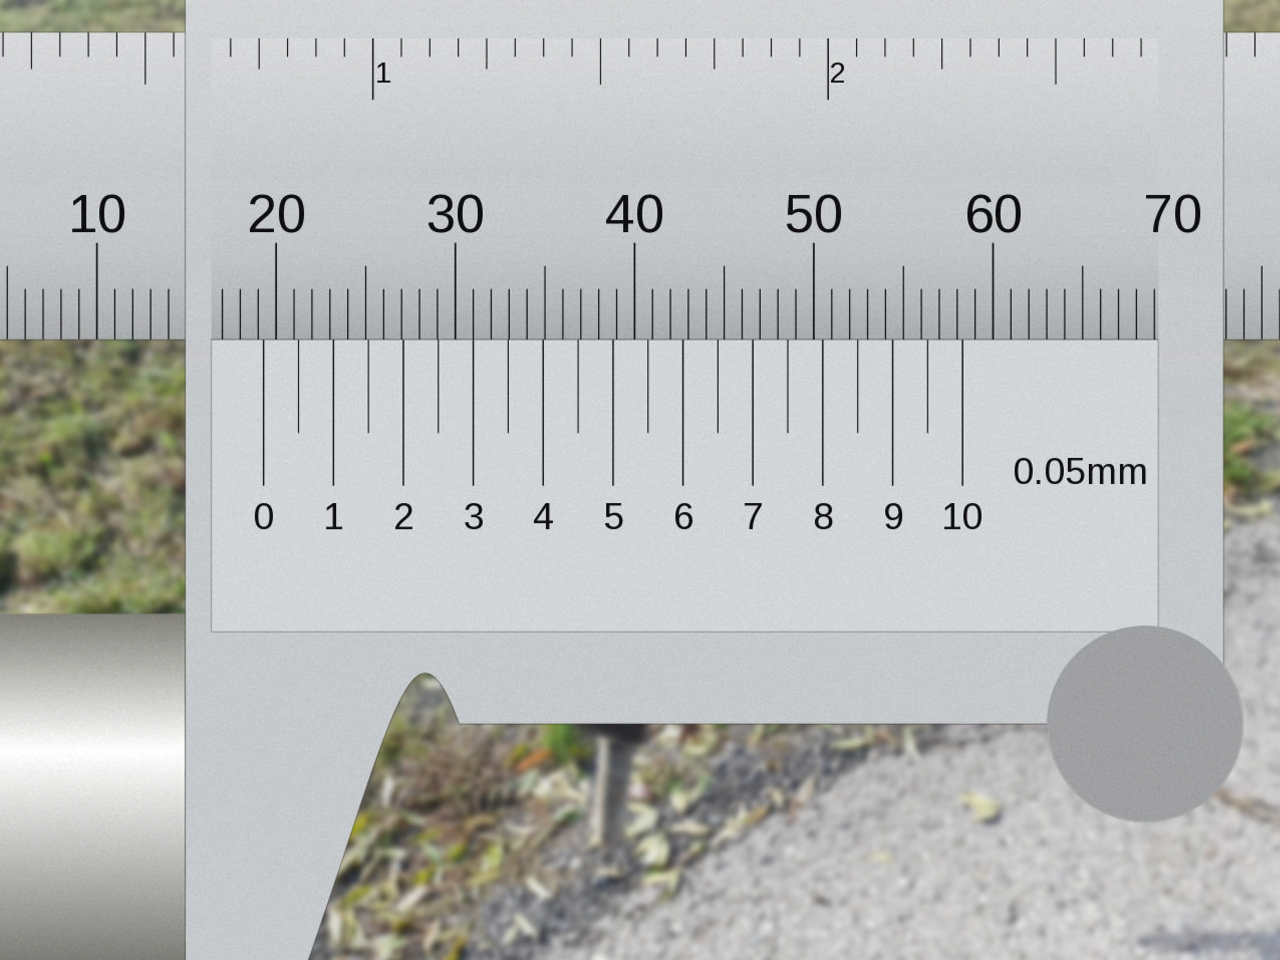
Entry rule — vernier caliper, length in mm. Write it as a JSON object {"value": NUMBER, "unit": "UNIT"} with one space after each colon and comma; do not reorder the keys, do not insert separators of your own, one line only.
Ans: {"value": 19.3, "unit": "mm"}
